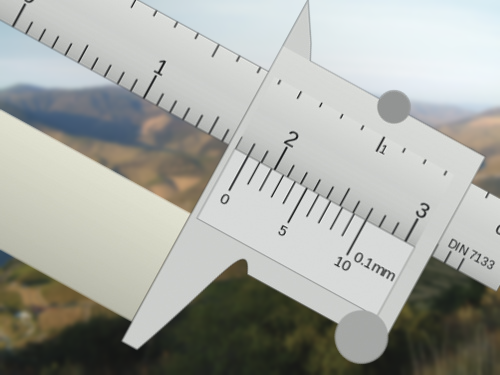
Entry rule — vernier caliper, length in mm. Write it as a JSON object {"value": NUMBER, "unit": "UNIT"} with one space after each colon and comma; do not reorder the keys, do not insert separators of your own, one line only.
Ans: {"value": 18.0, "unit": "mm"}
